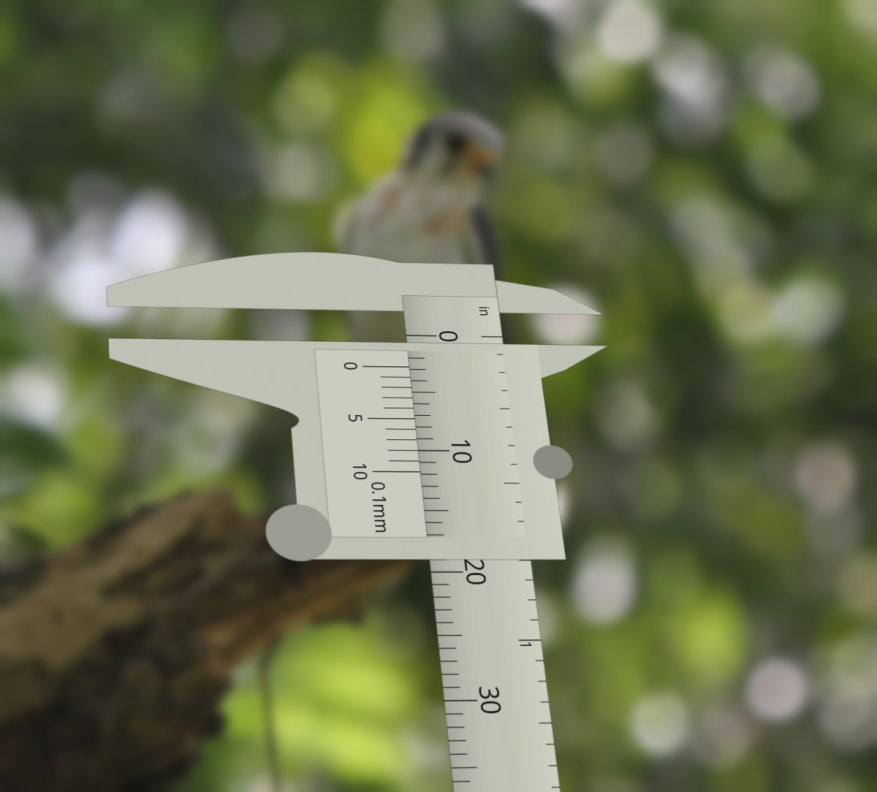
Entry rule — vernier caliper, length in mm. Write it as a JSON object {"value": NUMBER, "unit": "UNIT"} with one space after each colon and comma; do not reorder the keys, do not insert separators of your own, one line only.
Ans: {"value": 2.8, "unit": "mm"}
